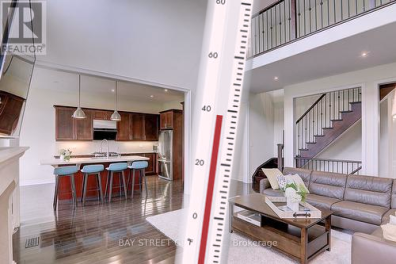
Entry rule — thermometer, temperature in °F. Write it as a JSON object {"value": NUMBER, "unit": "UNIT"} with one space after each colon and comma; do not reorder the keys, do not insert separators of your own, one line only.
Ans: {"value": 38, "unit": "°F"}
